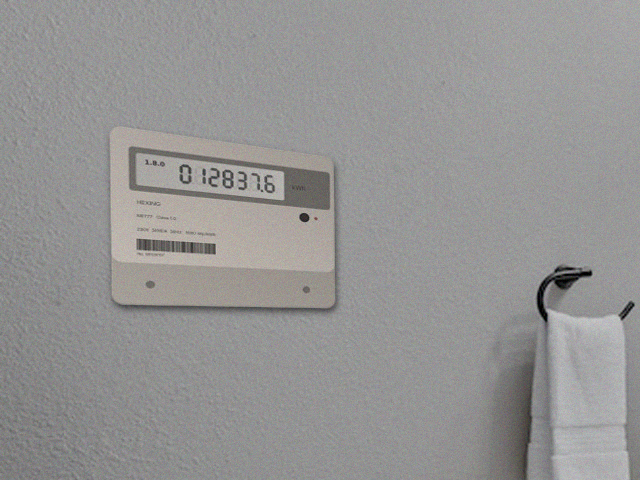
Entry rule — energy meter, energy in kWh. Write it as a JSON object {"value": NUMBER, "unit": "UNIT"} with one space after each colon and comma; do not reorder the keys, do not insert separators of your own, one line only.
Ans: {"value": 12837.6, "unit": "kWh"}
